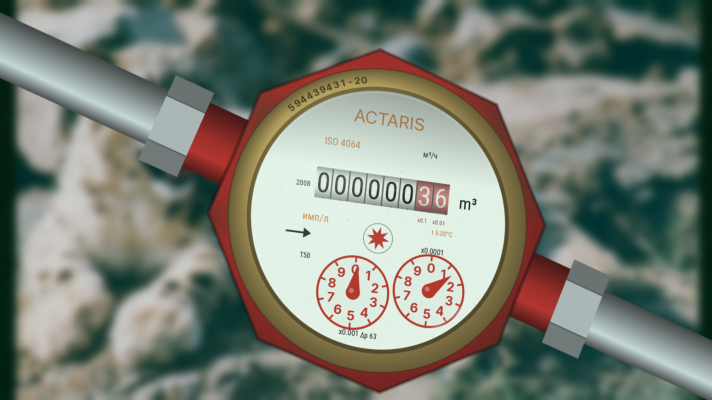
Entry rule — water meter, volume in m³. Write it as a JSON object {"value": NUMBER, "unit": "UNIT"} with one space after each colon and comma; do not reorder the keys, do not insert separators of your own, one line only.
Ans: {"value": 0.3601, "unit": "m³"}
